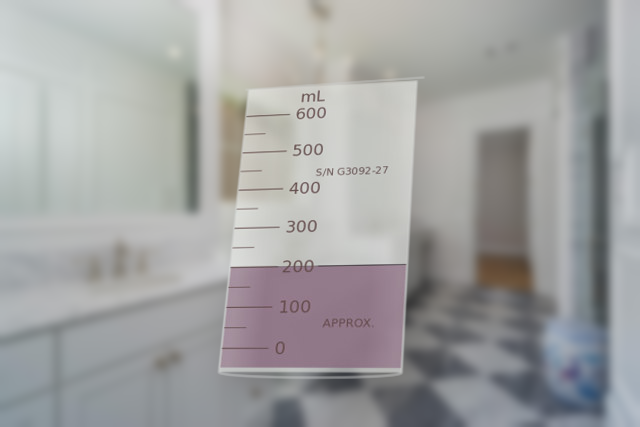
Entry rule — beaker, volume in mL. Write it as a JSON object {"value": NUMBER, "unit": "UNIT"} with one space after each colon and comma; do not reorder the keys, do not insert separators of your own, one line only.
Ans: {"value": 200, "unit": "mL"}
